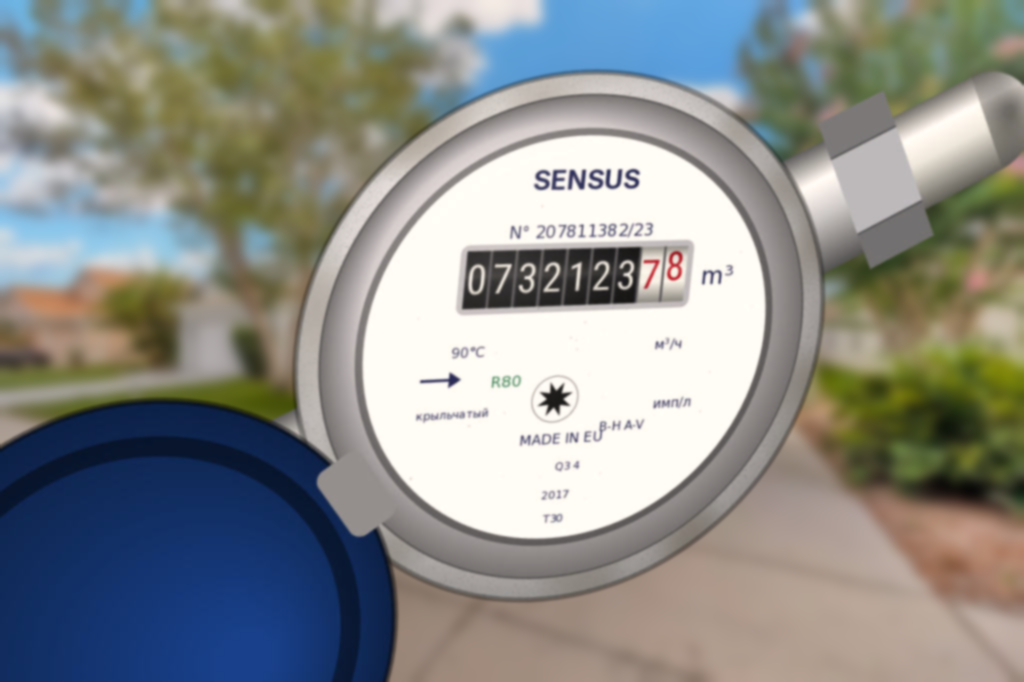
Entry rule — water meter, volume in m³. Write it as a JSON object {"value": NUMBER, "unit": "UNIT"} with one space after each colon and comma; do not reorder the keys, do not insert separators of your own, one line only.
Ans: {"value": 732123.78, "unit": "m³"}
